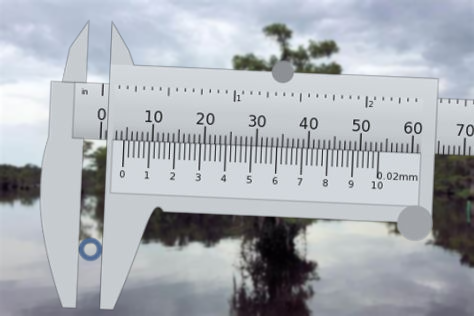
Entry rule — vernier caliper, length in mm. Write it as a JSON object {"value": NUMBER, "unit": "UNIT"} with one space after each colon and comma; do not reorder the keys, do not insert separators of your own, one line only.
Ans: {"value": 4.5, "unit": "mm"}
